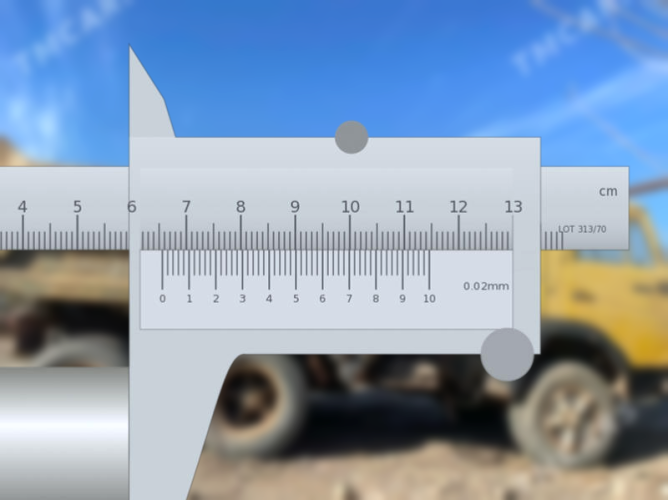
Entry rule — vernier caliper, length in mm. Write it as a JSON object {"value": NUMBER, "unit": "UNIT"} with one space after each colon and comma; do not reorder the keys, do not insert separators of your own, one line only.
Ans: {"value": 65.6, "unit": "mm"}
